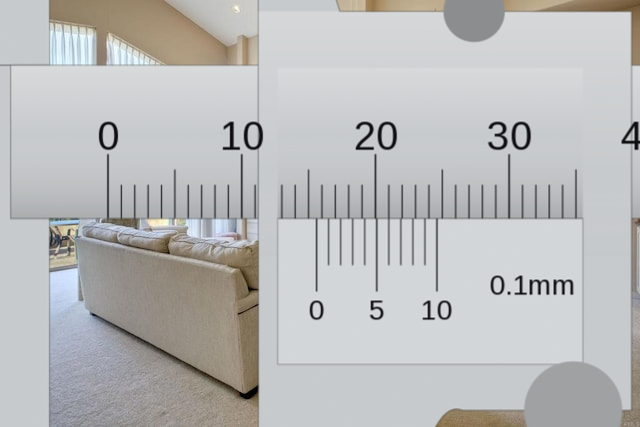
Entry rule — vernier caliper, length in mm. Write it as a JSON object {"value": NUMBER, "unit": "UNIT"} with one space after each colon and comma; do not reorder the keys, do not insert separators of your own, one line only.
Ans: {"value": 15.6, "unit": "mm"}
